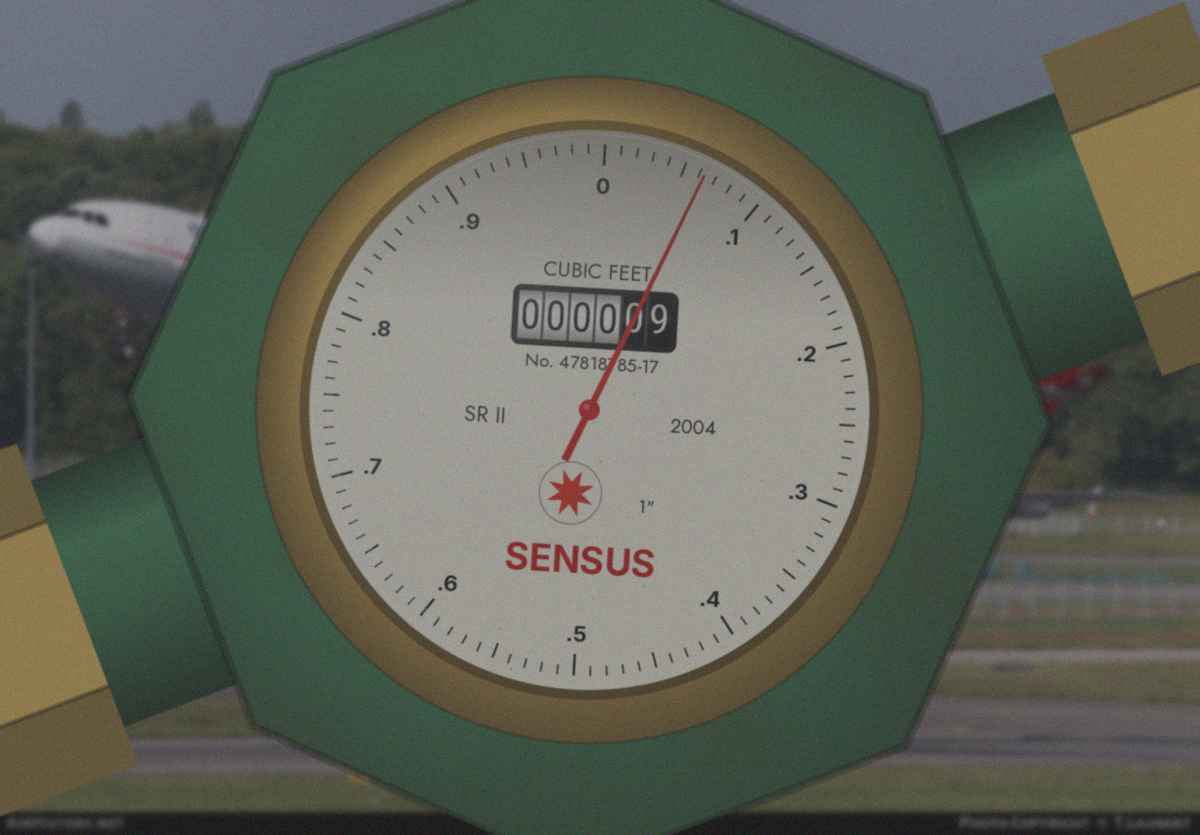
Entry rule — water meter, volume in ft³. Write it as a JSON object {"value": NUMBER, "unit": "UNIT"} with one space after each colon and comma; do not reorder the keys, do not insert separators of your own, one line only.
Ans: {"value": 9.06, "unit": "ft³"}
